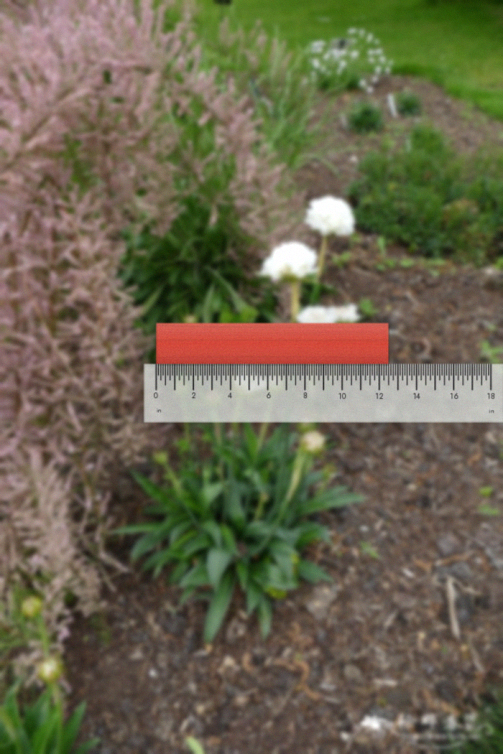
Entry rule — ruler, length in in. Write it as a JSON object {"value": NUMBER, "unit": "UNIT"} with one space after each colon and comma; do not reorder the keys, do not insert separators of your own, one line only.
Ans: {"value": 12.5, "unit": "in"}
